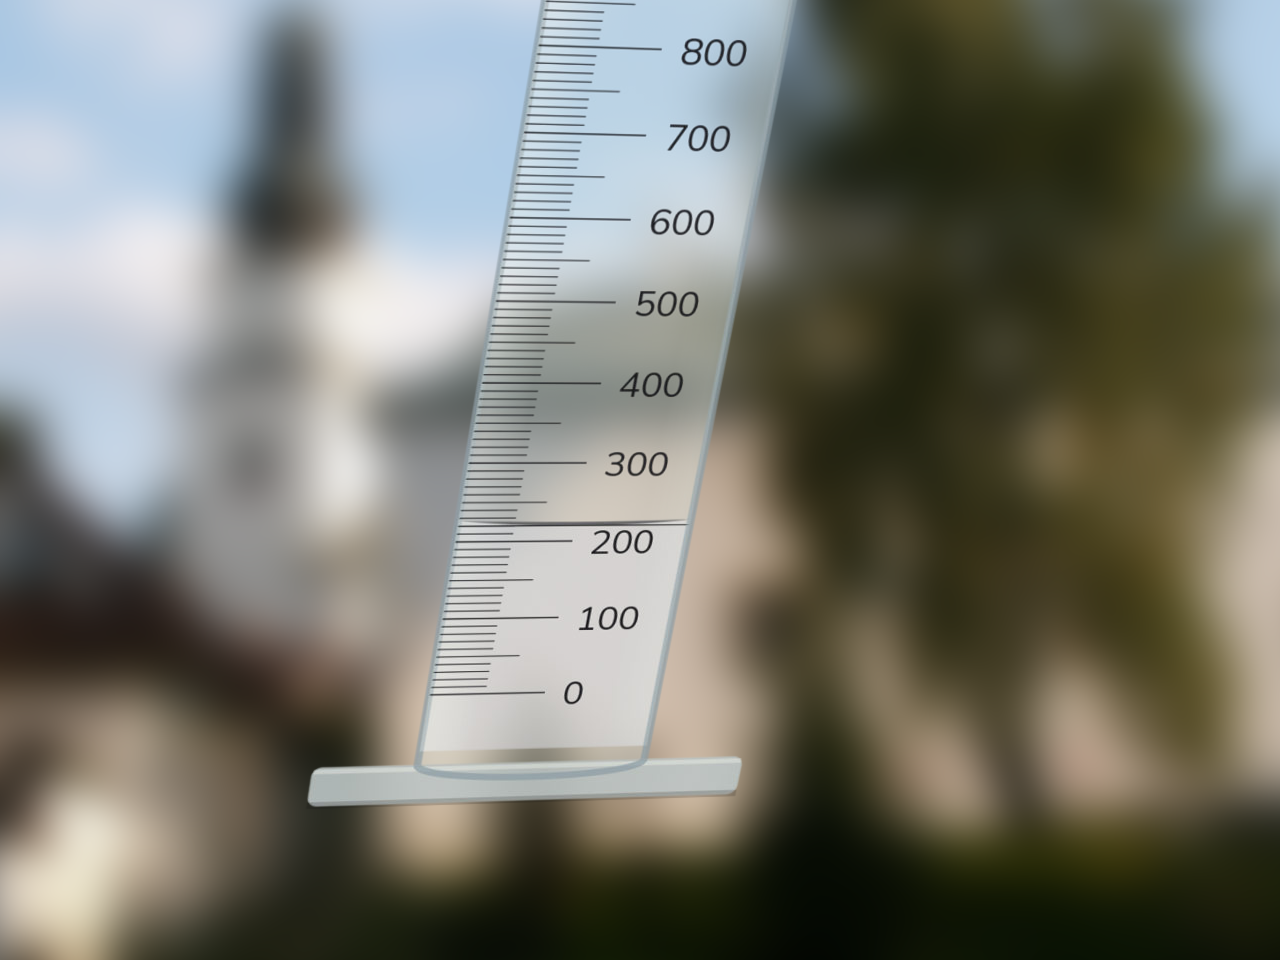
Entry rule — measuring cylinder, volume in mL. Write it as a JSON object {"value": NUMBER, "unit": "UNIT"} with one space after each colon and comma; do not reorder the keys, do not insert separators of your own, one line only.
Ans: {"value": 220, "unit": "mL"}
